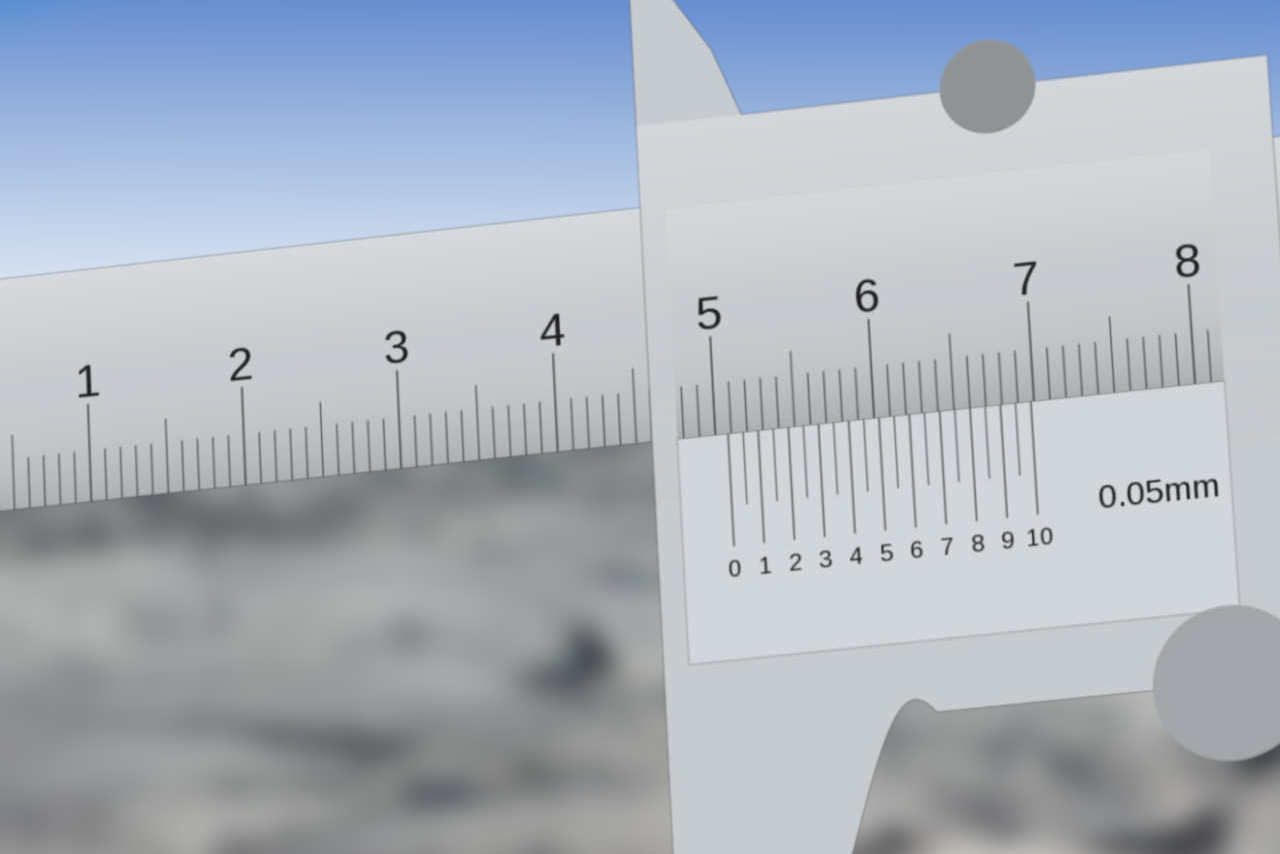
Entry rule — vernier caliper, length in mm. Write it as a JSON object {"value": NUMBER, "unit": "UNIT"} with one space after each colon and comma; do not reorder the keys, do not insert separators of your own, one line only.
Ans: {"value": 50.8, "unit": "mm"}
